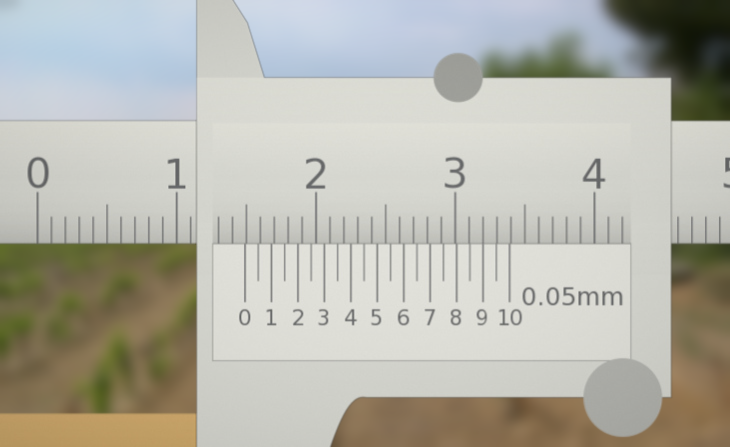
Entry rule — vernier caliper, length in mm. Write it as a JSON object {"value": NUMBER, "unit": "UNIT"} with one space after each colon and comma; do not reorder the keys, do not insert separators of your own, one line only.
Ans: {"value": 14.9, "unit": "mm"}
